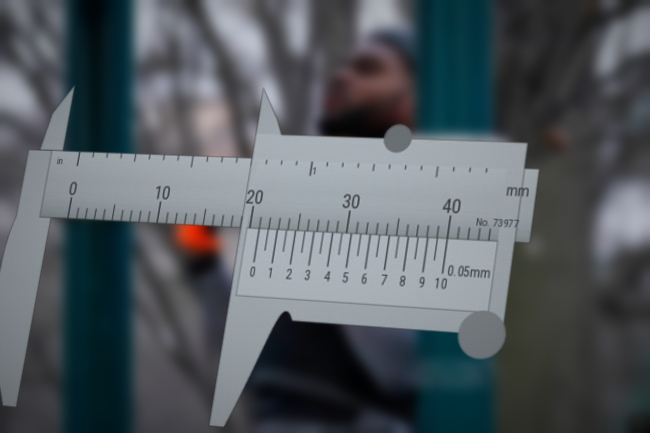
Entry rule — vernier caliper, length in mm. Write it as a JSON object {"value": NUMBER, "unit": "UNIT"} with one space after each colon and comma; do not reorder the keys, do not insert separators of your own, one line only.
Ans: {"value": 21.0, "unit": "mm"}
